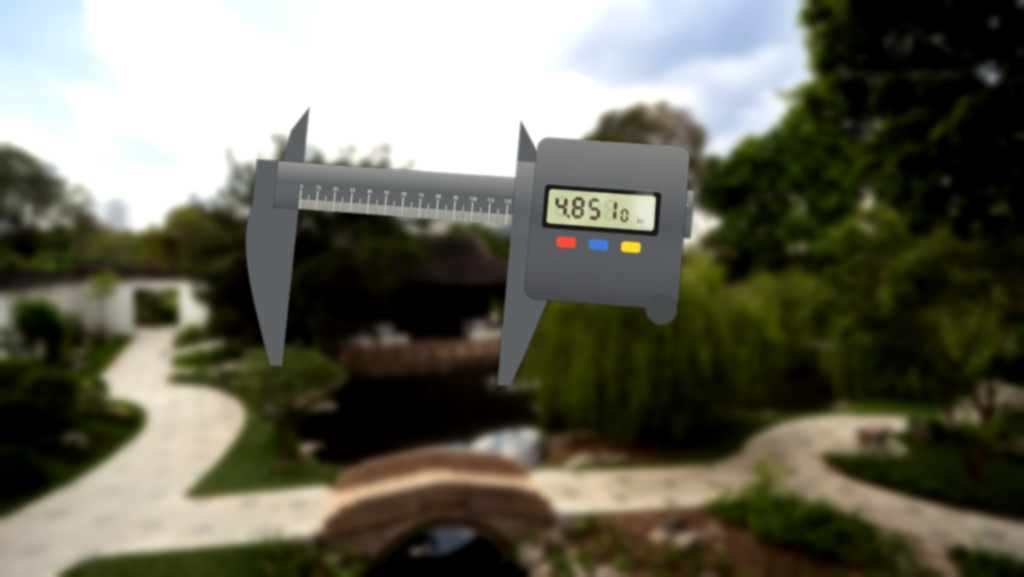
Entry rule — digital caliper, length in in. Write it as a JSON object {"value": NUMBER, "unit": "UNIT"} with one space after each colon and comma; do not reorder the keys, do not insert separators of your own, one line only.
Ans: {"value": 4.8510, "unit": "in"}
